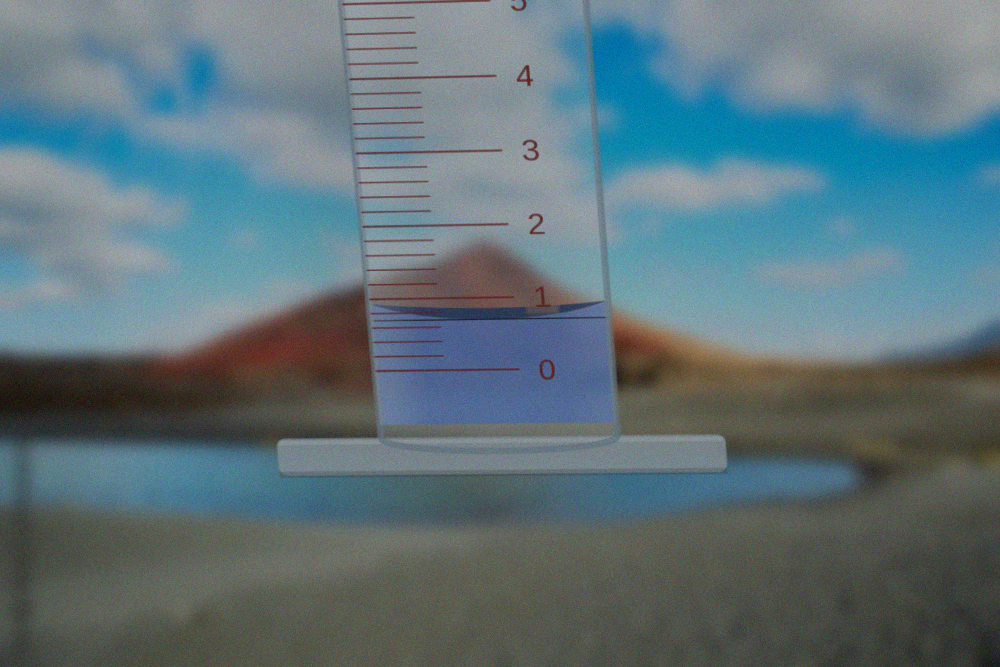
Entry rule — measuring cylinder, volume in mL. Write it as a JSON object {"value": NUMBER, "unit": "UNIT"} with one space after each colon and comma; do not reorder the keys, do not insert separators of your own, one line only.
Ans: {"value": 0.7, "unit": "mL"}
